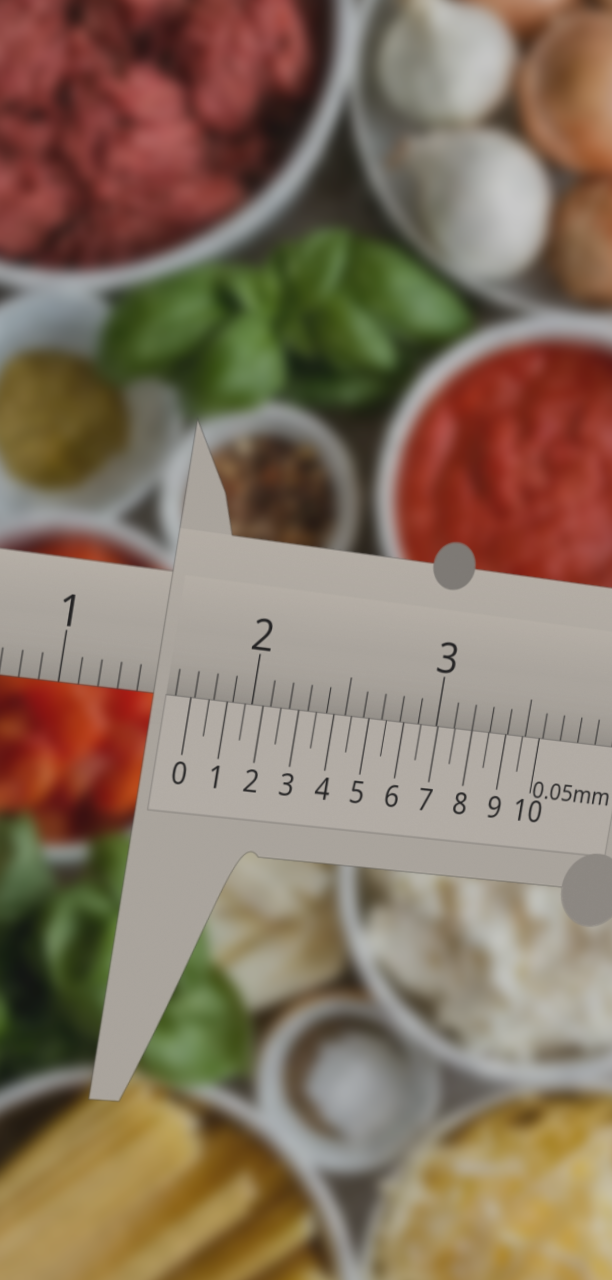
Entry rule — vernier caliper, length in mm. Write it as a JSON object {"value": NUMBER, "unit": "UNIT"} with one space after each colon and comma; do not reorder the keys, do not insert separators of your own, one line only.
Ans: {"value": 16.8, "unit": "mm"}
